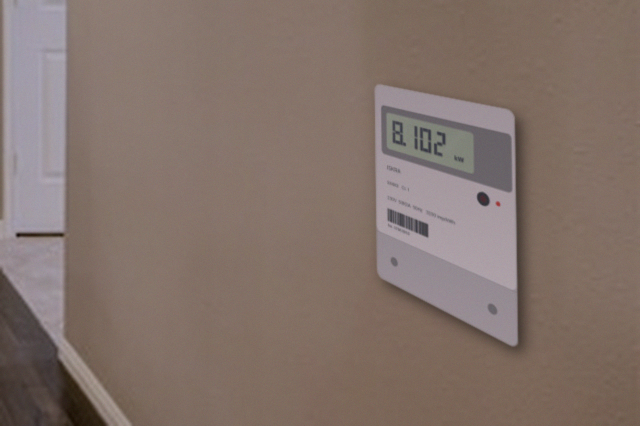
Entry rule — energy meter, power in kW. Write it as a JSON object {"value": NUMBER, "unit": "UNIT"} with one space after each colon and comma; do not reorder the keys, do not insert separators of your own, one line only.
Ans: {"value": 8.102, "unit": "kW"}
